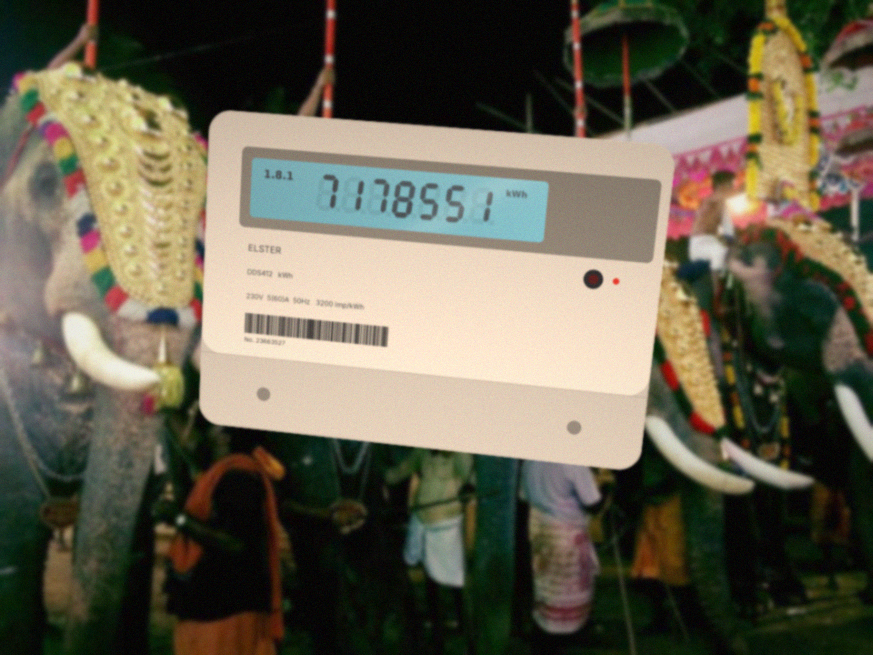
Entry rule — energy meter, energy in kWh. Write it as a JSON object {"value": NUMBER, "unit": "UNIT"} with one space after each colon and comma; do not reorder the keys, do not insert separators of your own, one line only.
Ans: {"value": 7178551, "unit": "kWh"}
